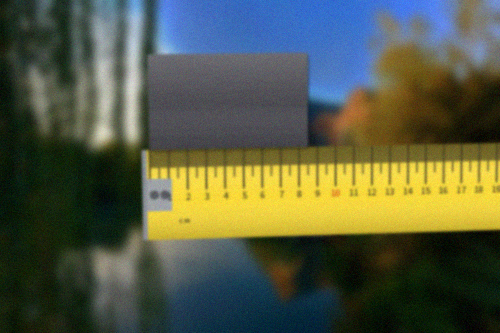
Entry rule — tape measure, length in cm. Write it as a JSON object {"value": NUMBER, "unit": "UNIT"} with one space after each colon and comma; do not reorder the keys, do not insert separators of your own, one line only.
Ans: {"value": 8.5, "unit": "cm"}
